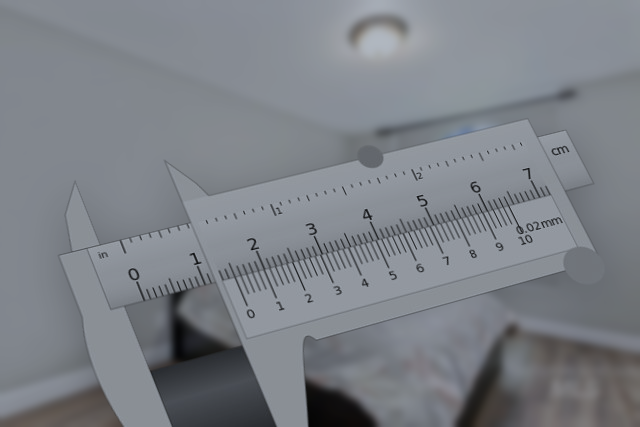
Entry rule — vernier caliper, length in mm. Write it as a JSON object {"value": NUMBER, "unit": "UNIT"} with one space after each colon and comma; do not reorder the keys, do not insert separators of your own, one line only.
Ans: {"value": 15.0, "unit": "mm"}
